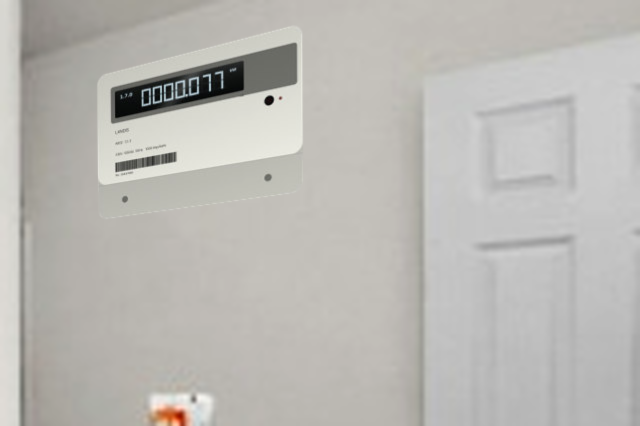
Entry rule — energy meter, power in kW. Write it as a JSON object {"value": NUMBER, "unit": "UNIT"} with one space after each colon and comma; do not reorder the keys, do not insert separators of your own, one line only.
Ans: {"value": 0.077, "unit": "kW"}
